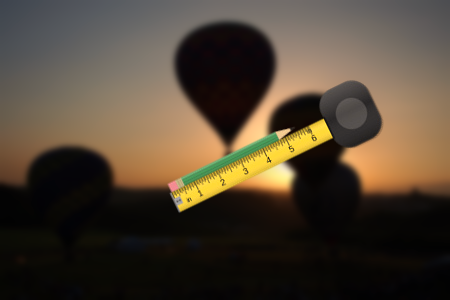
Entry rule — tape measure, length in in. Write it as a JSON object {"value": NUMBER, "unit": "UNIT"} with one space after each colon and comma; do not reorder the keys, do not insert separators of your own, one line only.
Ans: {"value": 5.5, "unit": "in"}
